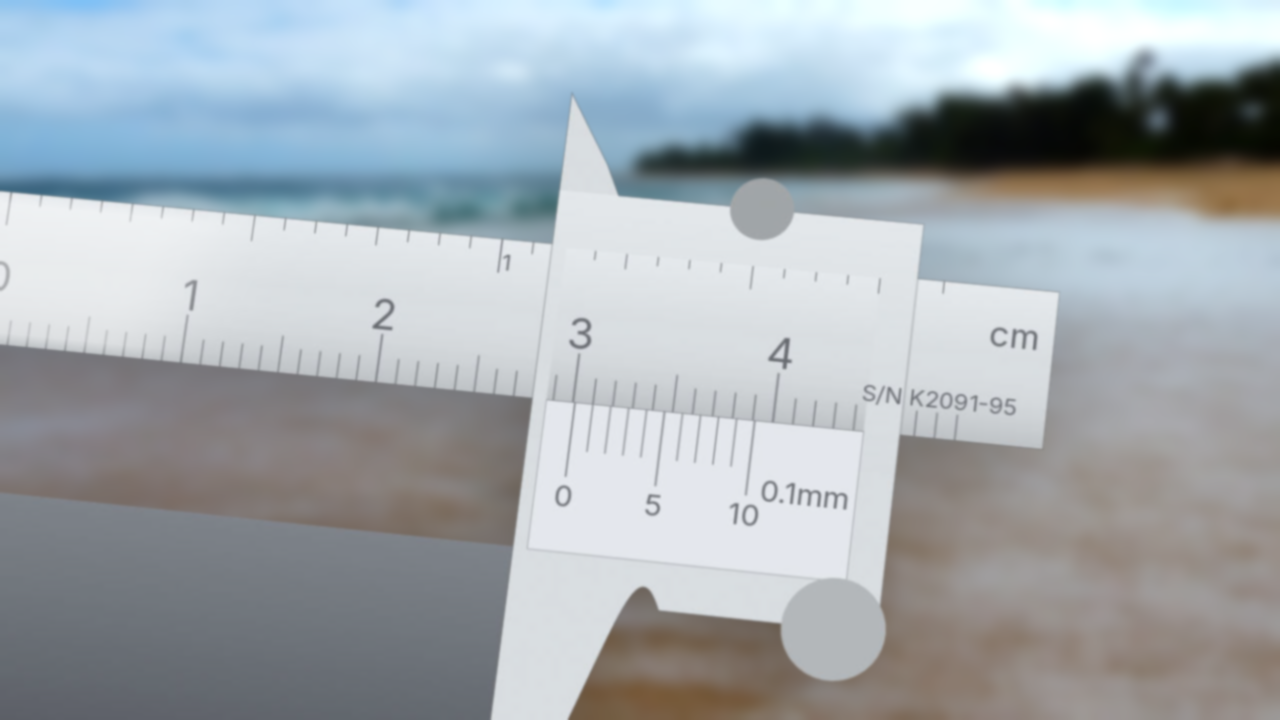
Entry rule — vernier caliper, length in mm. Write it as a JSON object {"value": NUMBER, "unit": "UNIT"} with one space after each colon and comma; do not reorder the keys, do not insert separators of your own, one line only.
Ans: {"value": 30.1, "unit": "mm"}
